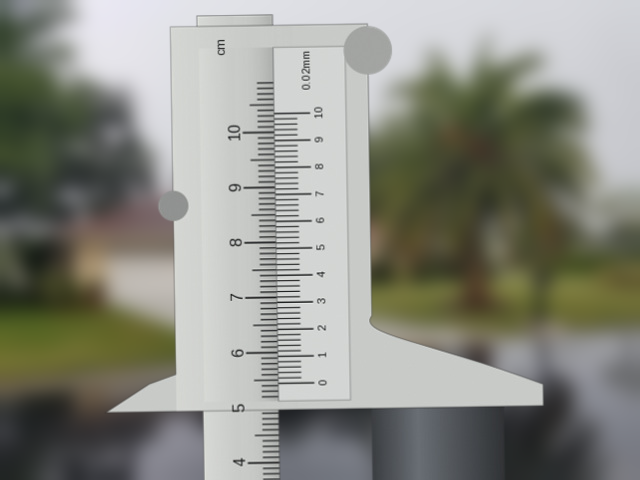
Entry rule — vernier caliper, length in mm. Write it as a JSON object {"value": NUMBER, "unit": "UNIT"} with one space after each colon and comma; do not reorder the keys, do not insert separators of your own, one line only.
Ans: {"value": 54.4, "unit": "mm"}
